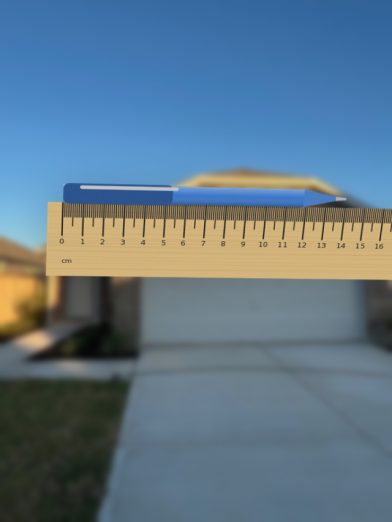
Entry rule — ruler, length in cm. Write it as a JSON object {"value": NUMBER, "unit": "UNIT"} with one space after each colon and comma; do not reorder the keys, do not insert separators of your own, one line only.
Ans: {"value": 14, "unit": "cm"}
